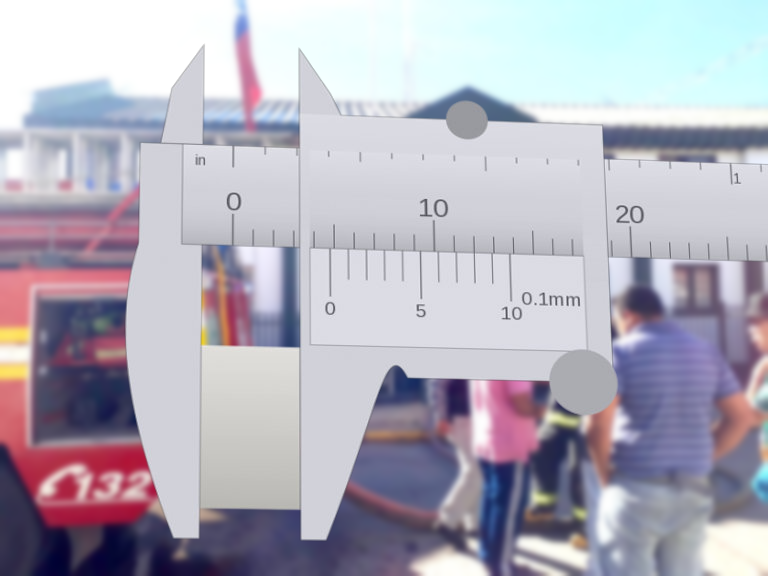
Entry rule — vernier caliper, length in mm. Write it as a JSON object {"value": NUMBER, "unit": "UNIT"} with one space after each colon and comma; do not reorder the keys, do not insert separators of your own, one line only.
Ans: {"value": 4.8, "unit": "mm"}
